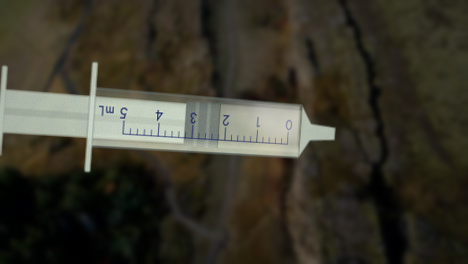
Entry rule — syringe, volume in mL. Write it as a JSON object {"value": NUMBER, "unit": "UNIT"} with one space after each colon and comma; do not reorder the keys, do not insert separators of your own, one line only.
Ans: {"value": 2.2, "unit": "mL"}
